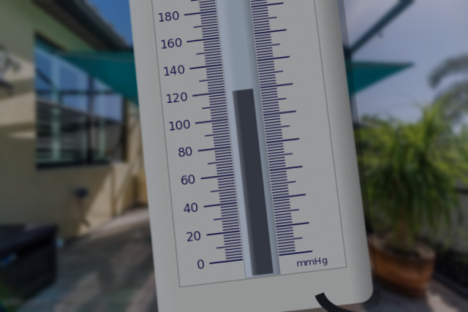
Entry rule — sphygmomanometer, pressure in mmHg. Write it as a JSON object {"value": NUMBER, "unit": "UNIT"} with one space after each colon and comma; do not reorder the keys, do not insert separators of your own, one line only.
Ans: {"value": 120, "unit": "mmHg"}
